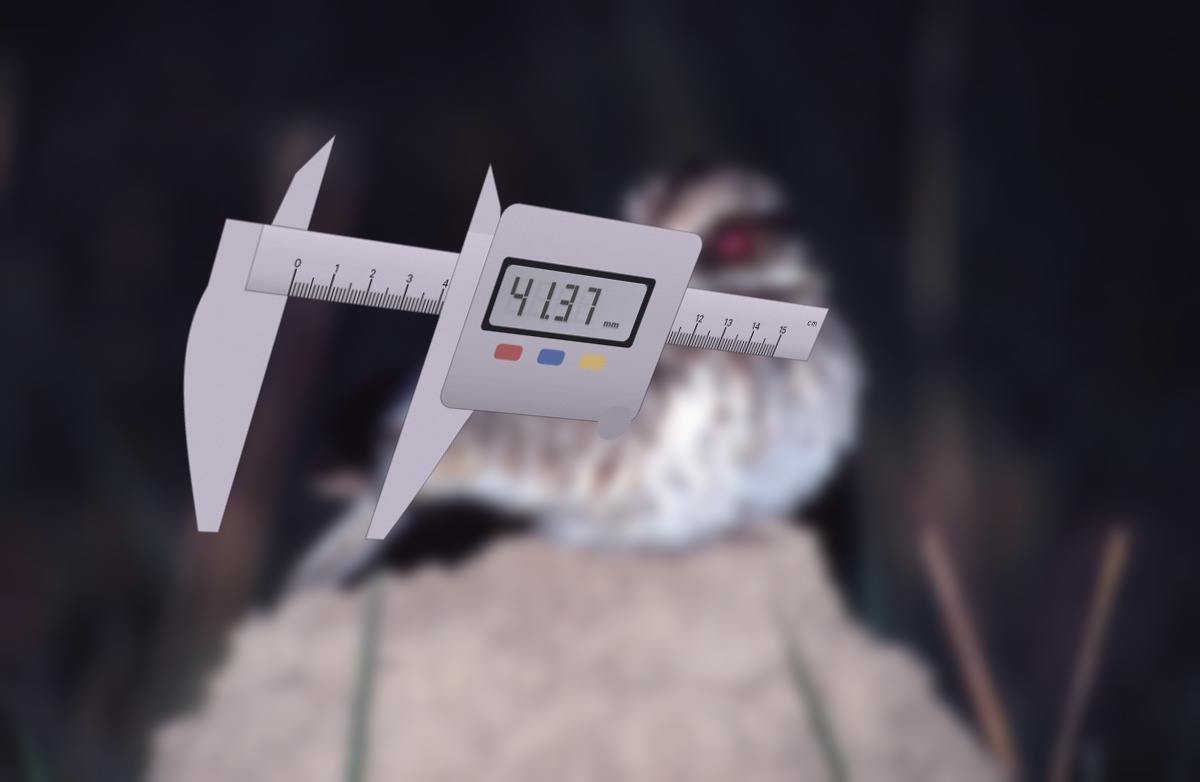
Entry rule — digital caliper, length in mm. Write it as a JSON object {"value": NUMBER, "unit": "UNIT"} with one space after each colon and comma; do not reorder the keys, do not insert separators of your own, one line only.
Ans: {"value": 41.37, "unit": "mm"}
